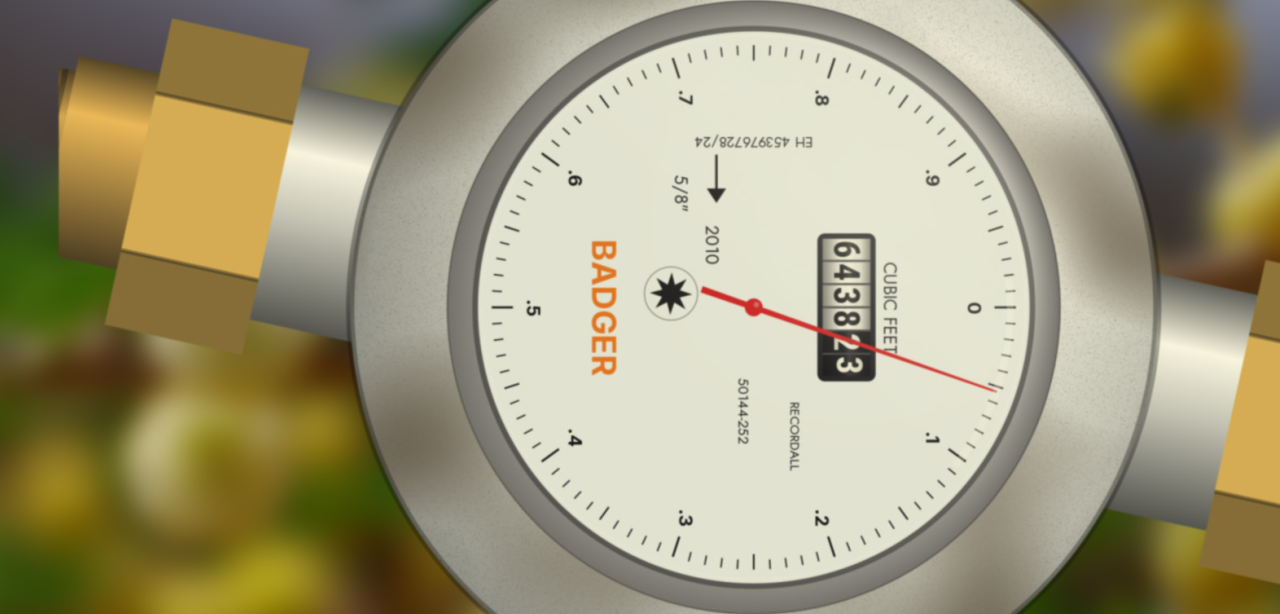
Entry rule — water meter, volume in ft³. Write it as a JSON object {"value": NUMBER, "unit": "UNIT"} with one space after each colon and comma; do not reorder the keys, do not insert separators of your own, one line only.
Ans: {"value": 643823.05, "unit": "ft³"}
